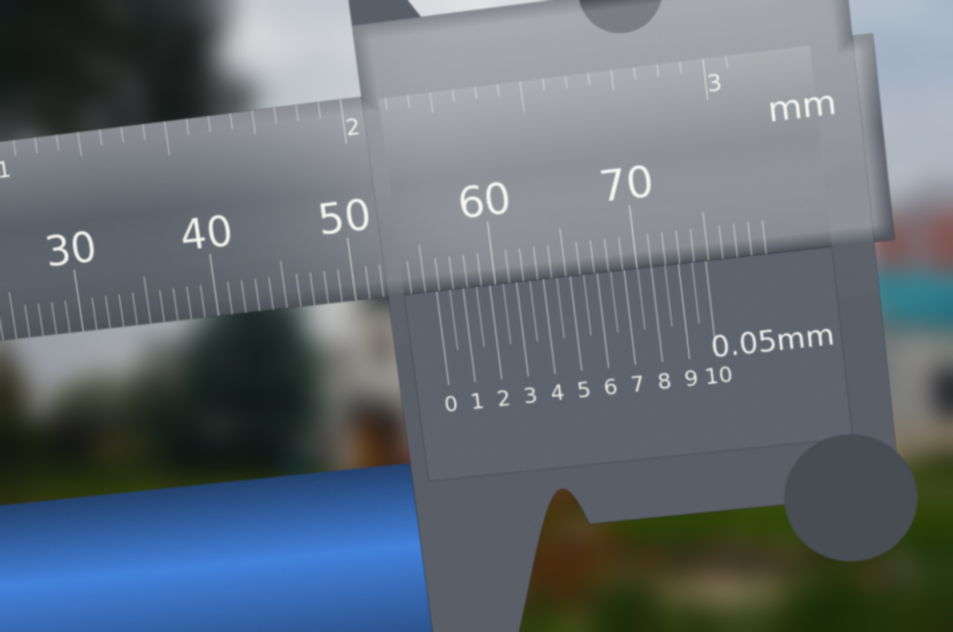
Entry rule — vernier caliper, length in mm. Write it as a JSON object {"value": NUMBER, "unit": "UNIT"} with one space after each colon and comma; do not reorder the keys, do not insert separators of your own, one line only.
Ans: {"value": 55.8, "unit": "mm"}
